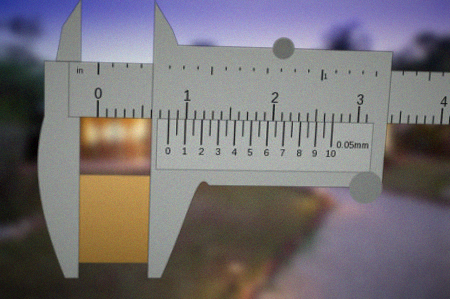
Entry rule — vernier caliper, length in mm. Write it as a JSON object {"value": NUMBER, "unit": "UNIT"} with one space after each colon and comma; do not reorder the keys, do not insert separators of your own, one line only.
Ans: {"value": 8.0, "unit": "mm"}
